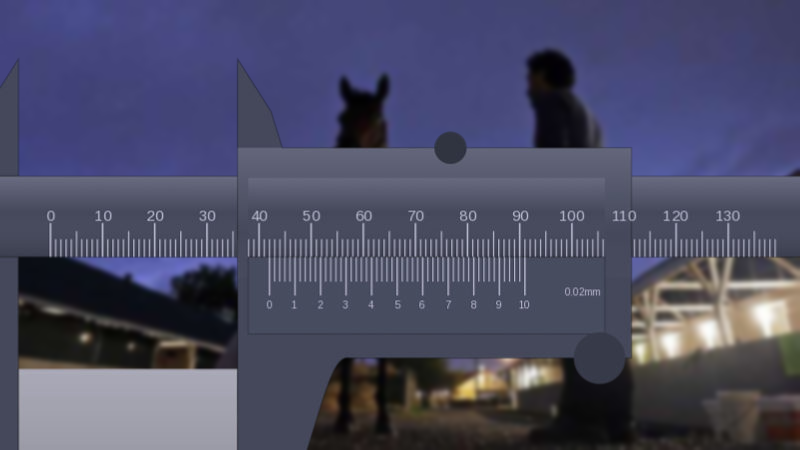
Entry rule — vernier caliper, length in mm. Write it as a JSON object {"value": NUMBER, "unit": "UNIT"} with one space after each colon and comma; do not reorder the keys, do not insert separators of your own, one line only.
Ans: {"value": 42.0, "unit": "mm"}
